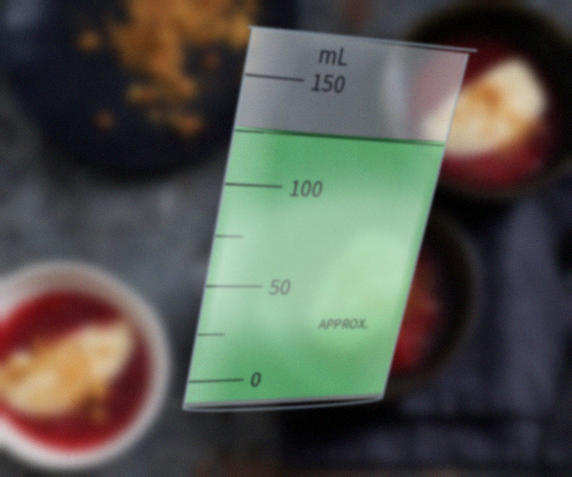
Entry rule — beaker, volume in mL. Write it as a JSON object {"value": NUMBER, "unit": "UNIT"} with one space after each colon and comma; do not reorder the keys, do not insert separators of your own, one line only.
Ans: {"value": 125, "unit": "mL"}
